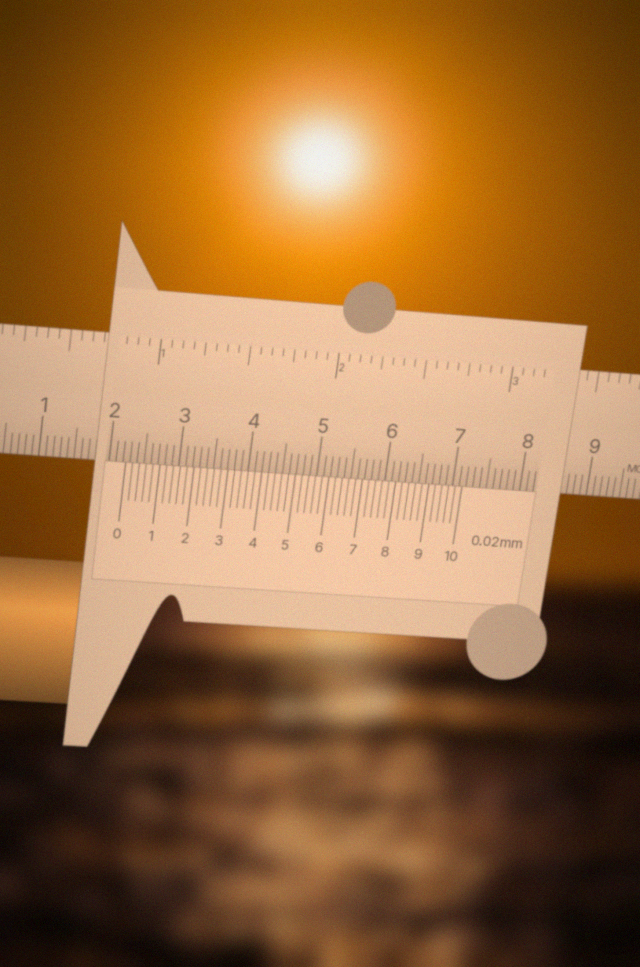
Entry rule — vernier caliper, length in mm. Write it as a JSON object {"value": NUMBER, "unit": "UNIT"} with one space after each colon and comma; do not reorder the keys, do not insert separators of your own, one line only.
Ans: {"value": 22.4, "unit": "mm"}
